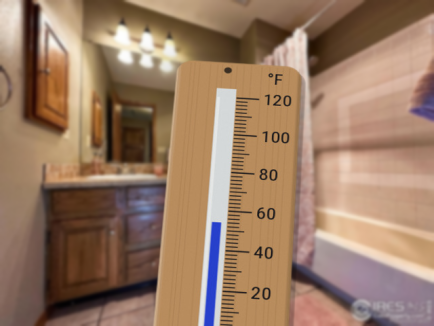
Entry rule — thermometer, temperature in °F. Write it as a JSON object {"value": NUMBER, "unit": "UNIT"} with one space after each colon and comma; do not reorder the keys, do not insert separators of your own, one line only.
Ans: {"value": 54, "unit": "°F"}
